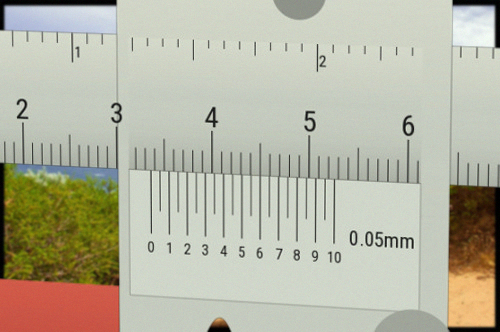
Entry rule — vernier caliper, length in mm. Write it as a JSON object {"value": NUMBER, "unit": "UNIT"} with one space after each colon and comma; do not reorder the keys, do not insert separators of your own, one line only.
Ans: {"value": 33.6, "unit": "mm"}
